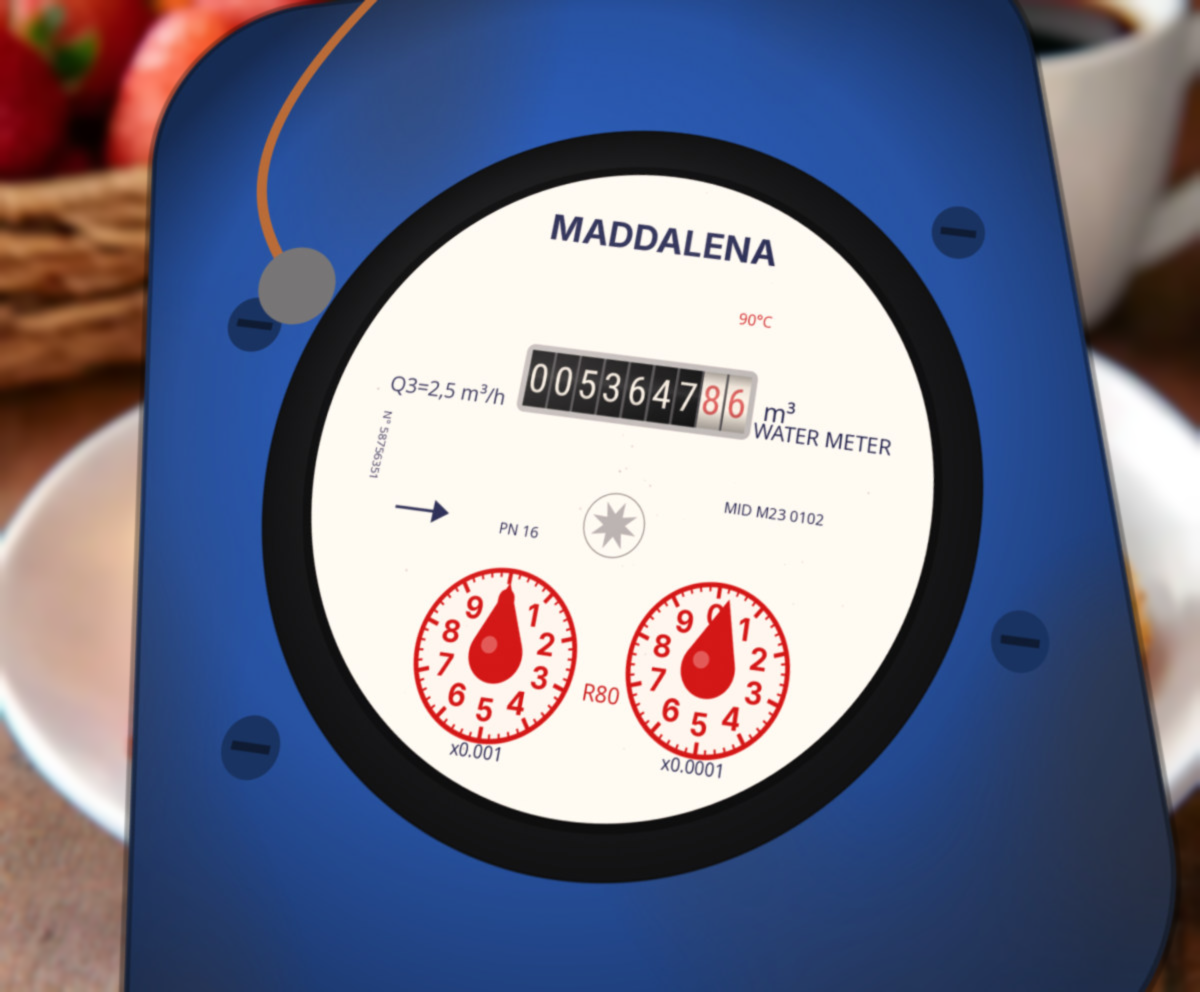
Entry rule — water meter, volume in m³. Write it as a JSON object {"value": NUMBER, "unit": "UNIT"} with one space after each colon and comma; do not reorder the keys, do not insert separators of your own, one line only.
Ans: {"value": 53647.8600, "unit": "m³"}
